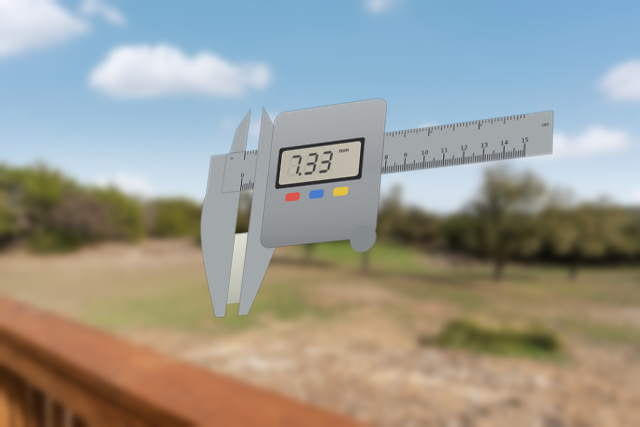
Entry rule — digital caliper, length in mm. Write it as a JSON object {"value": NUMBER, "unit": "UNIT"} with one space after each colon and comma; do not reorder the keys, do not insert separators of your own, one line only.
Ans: {"value": 7.33, "unit": "mm"}
